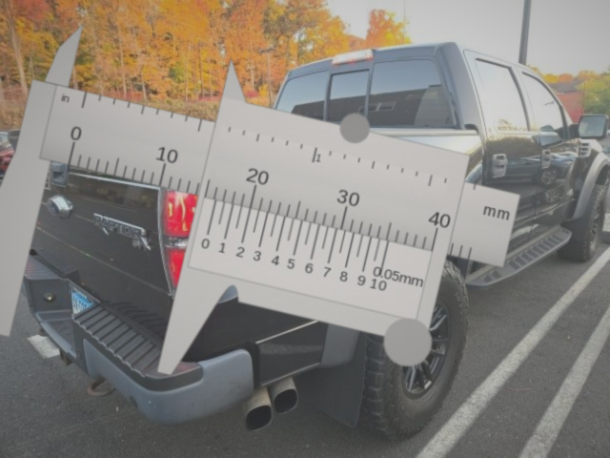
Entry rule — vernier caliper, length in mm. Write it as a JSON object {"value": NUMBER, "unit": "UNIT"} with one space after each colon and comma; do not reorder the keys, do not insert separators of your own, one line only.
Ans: {"value": 16.2, "unit": "mm"}
